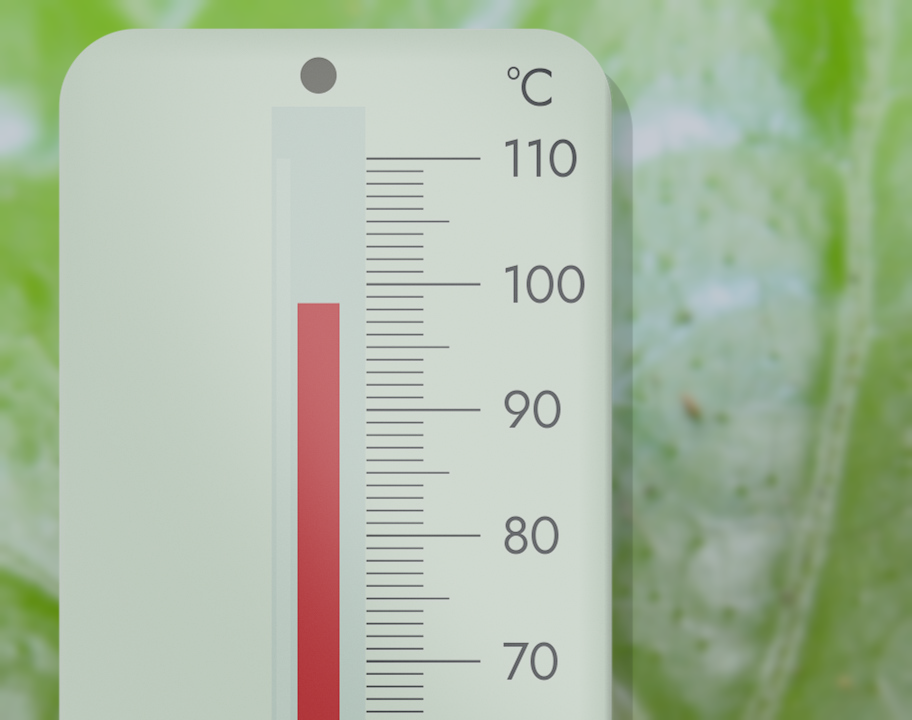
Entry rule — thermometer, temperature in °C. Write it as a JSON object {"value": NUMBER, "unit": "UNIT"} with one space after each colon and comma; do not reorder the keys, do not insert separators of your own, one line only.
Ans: {"value": 98.5, "unit": "°C"}
